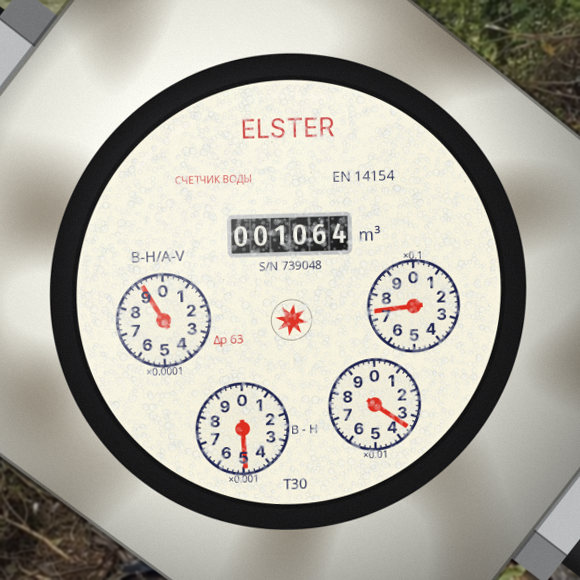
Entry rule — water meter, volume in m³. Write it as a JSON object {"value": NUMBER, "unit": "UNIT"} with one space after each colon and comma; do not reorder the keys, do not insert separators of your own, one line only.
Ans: {"value": 1064.7349, "unit": "m³"}
